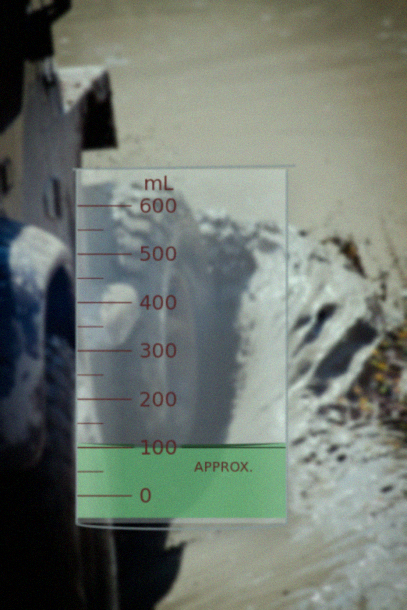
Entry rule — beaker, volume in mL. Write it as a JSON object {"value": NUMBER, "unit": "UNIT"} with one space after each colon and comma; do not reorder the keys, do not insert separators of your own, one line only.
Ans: {"value": 100, "unit": "mL"}
